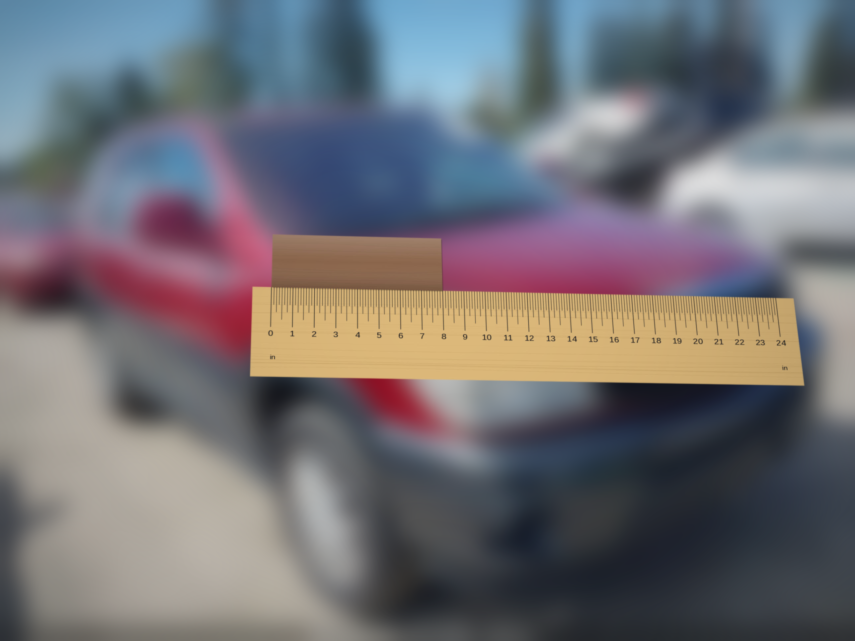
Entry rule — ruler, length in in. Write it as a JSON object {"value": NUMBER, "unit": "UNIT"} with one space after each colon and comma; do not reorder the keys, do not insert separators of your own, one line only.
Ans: {"value": 8, "unit": "in"}
